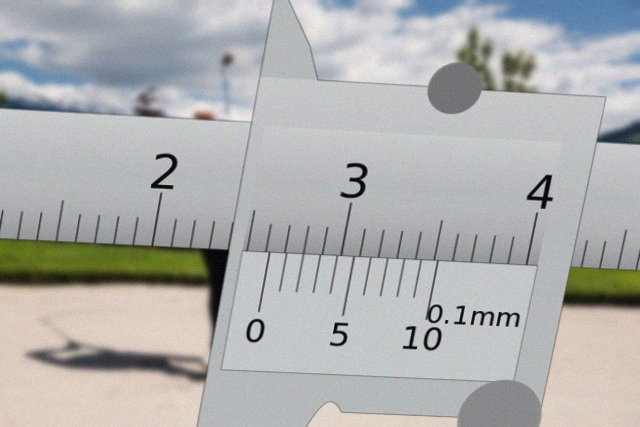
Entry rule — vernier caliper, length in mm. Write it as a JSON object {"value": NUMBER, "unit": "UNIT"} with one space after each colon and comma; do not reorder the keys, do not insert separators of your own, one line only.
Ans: {"value": 26.2, "unit": "mm"}
